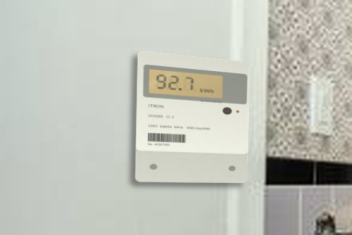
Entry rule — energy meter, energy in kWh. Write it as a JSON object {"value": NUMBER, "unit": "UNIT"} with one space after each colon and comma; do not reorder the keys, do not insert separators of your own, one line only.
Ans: {"value": 92.7, "unit": "kWh"}
